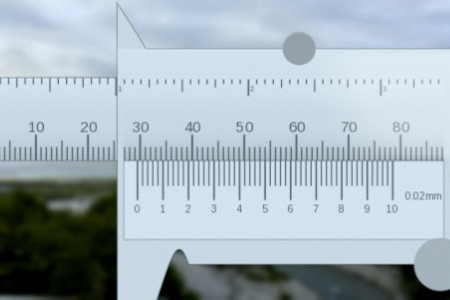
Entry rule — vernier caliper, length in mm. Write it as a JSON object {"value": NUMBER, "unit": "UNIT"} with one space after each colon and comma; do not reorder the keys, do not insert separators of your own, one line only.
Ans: {"value": 29.5, "unit": "mm"}
